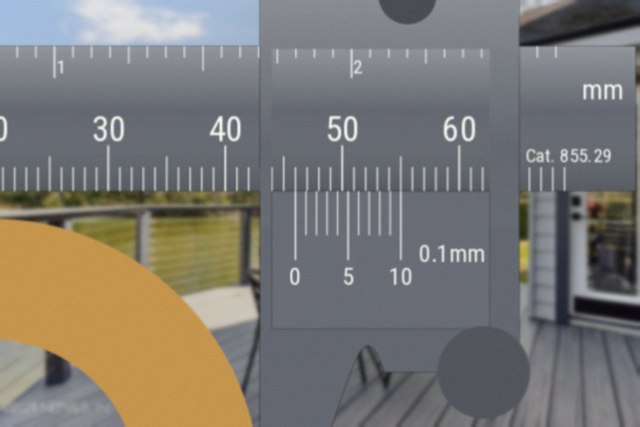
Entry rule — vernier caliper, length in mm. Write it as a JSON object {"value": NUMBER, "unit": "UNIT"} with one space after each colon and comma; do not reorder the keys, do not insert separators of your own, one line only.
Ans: {"value": 46.0, "unit": "mm"}
